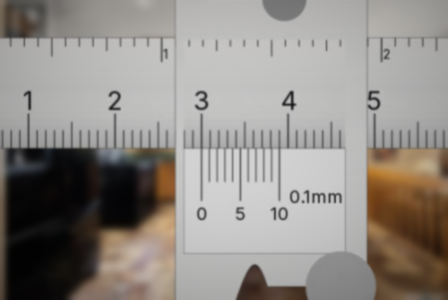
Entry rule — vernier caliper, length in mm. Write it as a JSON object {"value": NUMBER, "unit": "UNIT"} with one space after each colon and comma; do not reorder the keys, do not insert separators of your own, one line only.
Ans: {"value": 30.0, "unit": "mm"}
